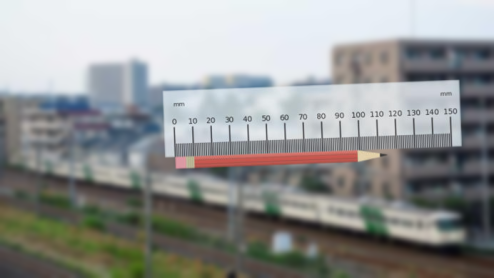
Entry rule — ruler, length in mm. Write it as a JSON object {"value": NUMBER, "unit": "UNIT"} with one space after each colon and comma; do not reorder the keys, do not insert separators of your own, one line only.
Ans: {"value": 115, "unit": "mm"}
